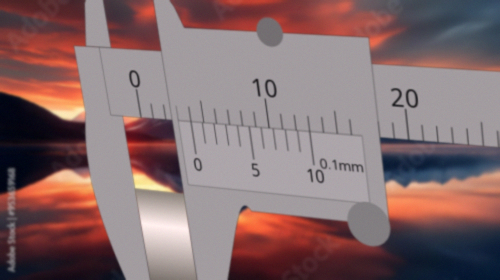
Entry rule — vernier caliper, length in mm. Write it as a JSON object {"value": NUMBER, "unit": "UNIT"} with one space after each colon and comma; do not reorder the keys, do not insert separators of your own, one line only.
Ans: {"value": 4.0, "unit": "mm"}
